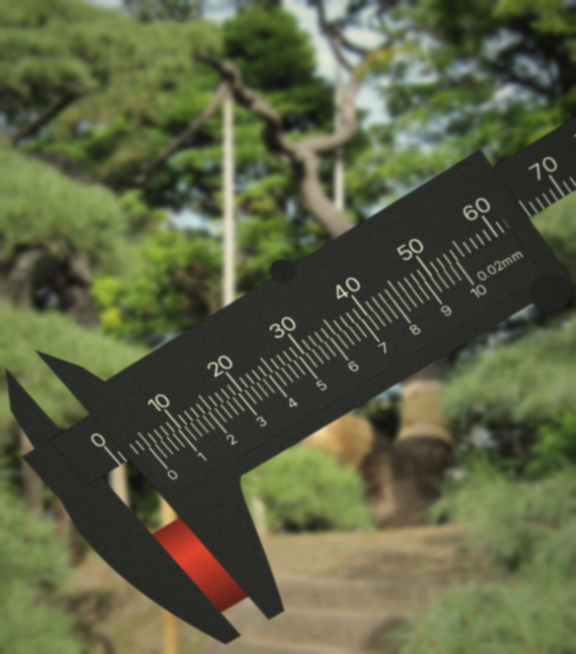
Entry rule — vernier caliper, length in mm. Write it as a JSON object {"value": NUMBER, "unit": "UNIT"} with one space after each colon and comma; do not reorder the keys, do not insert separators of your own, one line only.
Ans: {"value": 4.8, "unit": "mm"}
